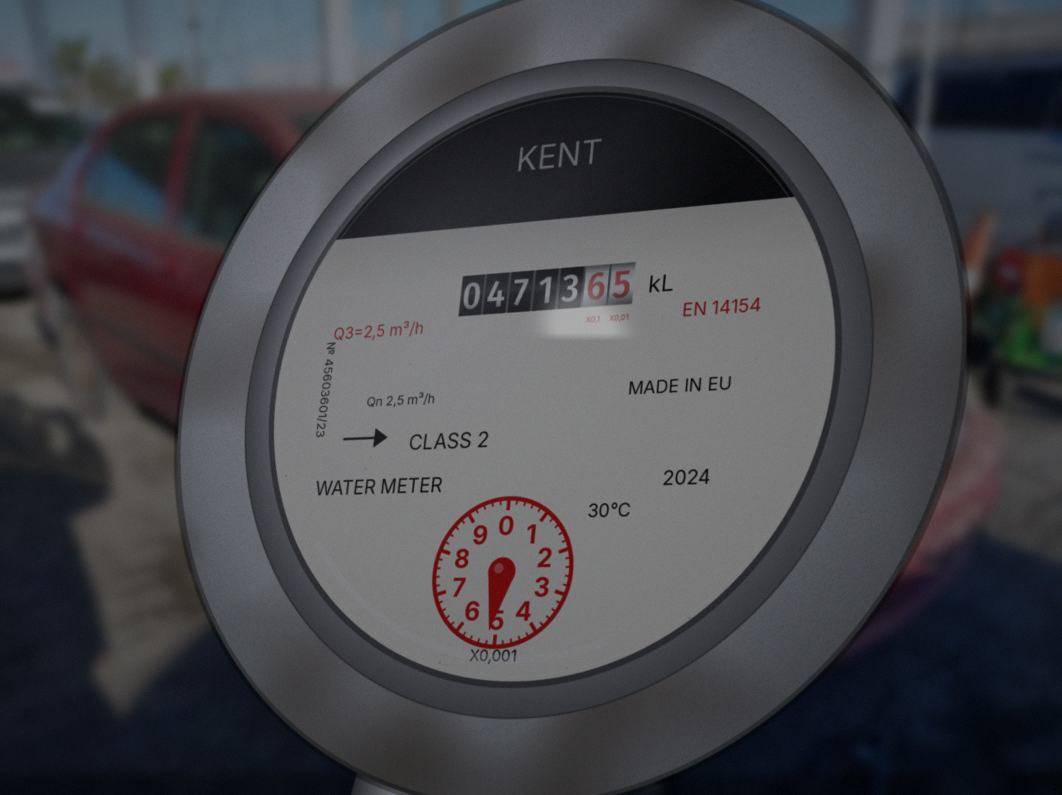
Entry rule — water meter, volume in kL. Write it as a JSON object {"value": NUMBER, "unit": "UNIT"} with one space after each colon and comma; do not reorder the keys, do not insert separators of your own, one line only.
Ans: {"value": 4713.655, "unit": "kL"}
